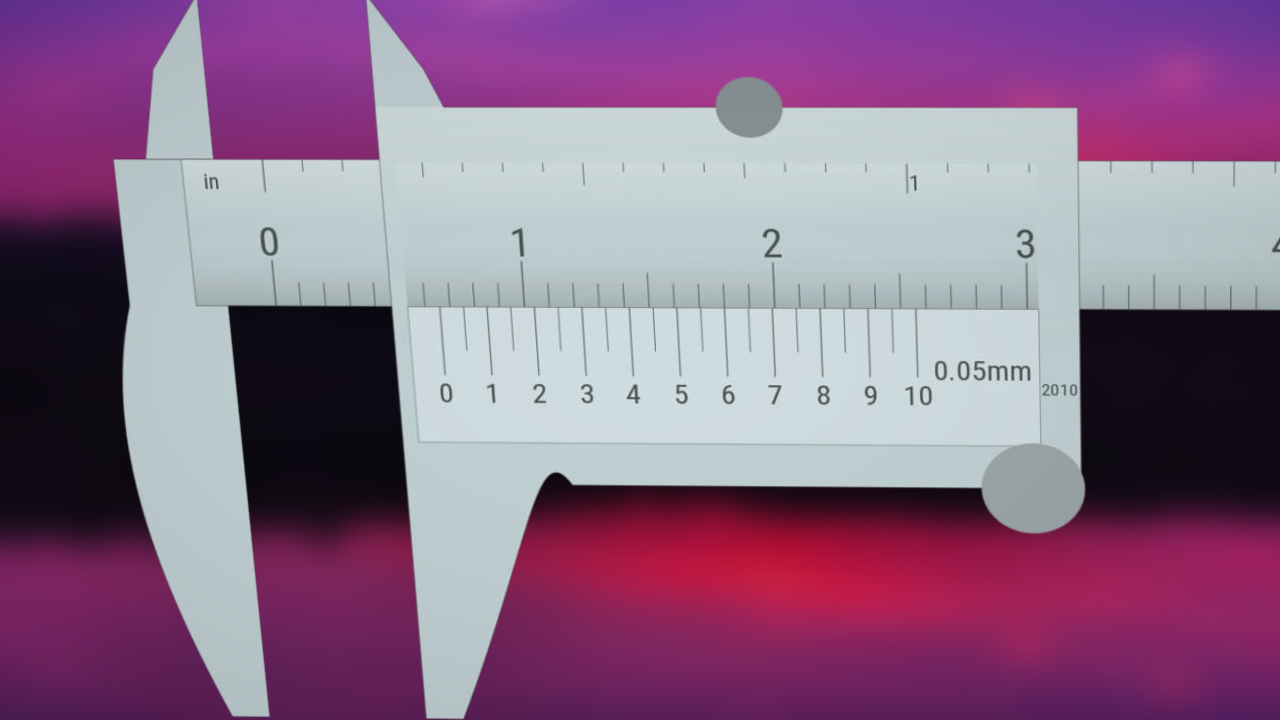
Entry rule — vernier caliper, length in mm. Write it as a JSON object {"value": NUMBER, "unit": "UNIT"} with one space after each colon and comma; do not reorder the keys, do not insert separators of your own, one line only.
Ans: {"value": 6.60, "unit": "mm"}
